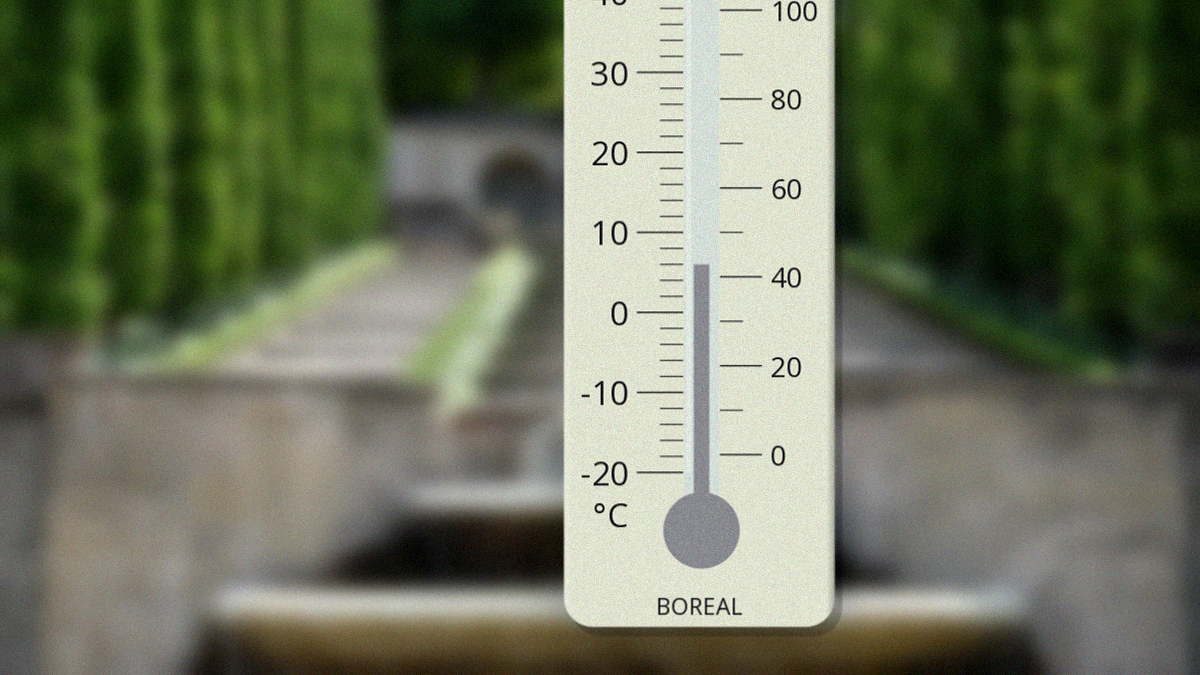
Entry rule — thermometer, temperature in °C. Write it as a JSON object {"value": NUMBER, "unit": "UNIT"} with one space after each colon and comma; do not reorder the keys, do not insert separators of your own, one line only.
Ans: {"value": 6, "unit": "°C"}
